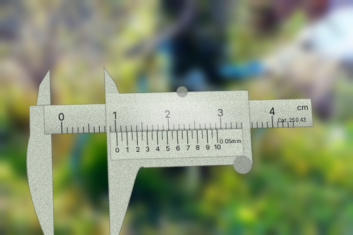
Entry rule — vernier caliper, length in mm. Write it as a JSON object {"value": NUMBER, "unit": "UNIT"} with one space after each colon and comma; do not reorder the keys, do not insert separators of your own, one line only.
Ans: {"value": 10.2, "unit": "mm"}
